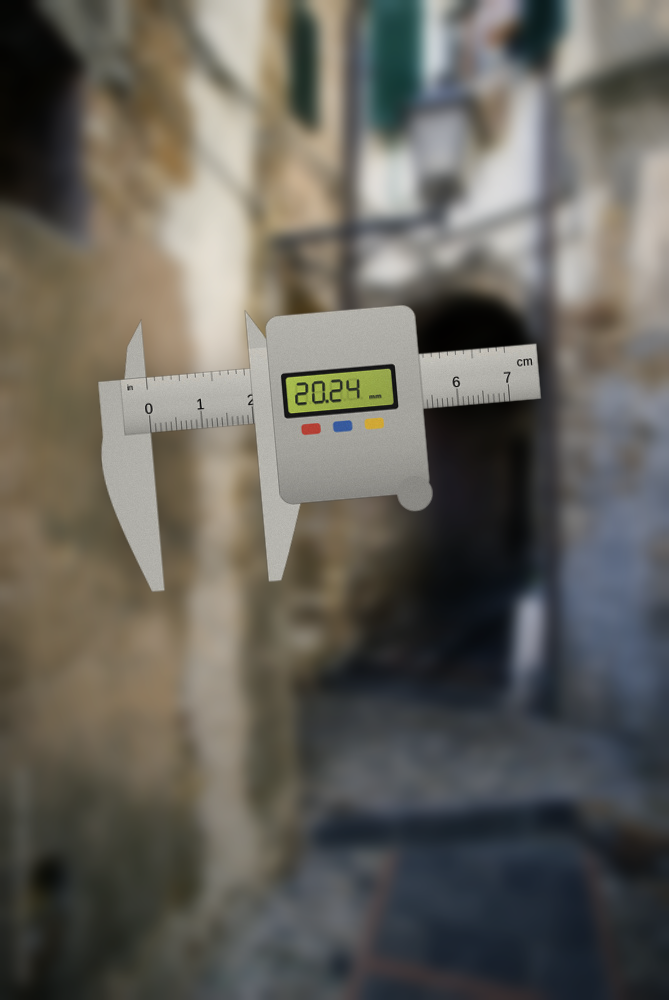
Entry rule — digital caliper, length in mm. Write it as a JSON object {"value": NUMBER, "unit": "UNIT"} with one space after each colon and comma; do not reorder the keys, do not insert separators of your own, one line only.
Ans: {"value": 20.24, "unit": "mm"}
